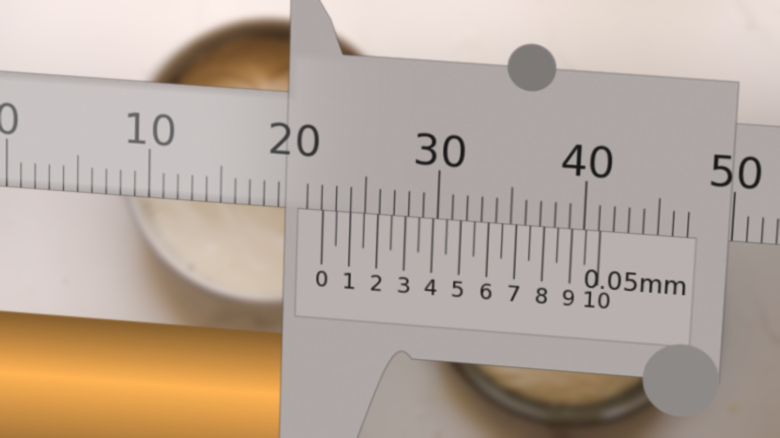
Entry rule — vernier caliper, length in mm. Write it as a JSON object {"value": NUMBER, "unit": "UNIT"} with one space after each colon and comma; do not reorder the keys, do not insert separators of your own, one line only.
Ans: {"value": 22.1, "unit": "mm"}
